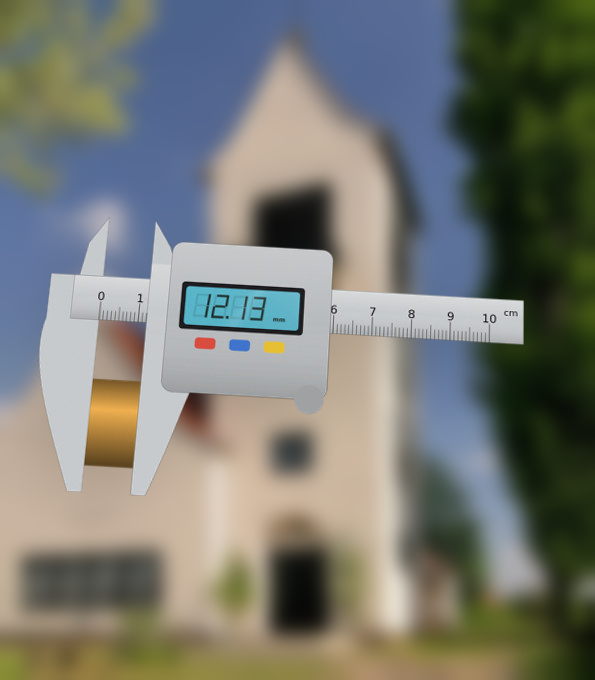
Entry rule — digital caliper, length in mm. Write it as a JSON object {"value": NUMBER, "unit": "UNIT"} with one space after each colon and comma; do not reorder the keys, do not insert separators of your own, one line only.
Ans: {"value": 12.13, "unit": "mm"}
